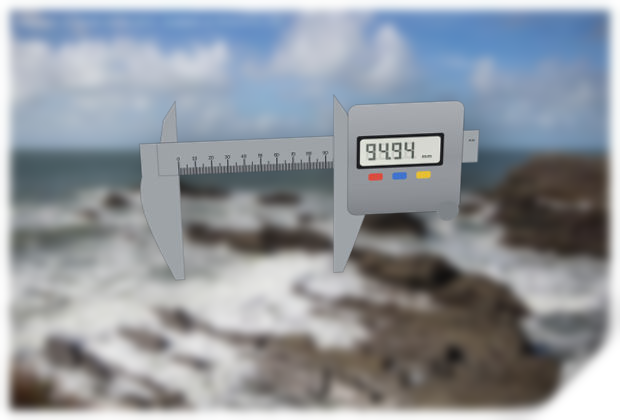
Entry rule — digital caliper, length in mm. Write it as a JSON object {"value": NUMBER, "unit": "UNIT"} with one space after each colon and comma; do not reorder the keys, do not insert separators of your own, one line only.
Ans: {"value": 94.94, "unit": "mm"}
